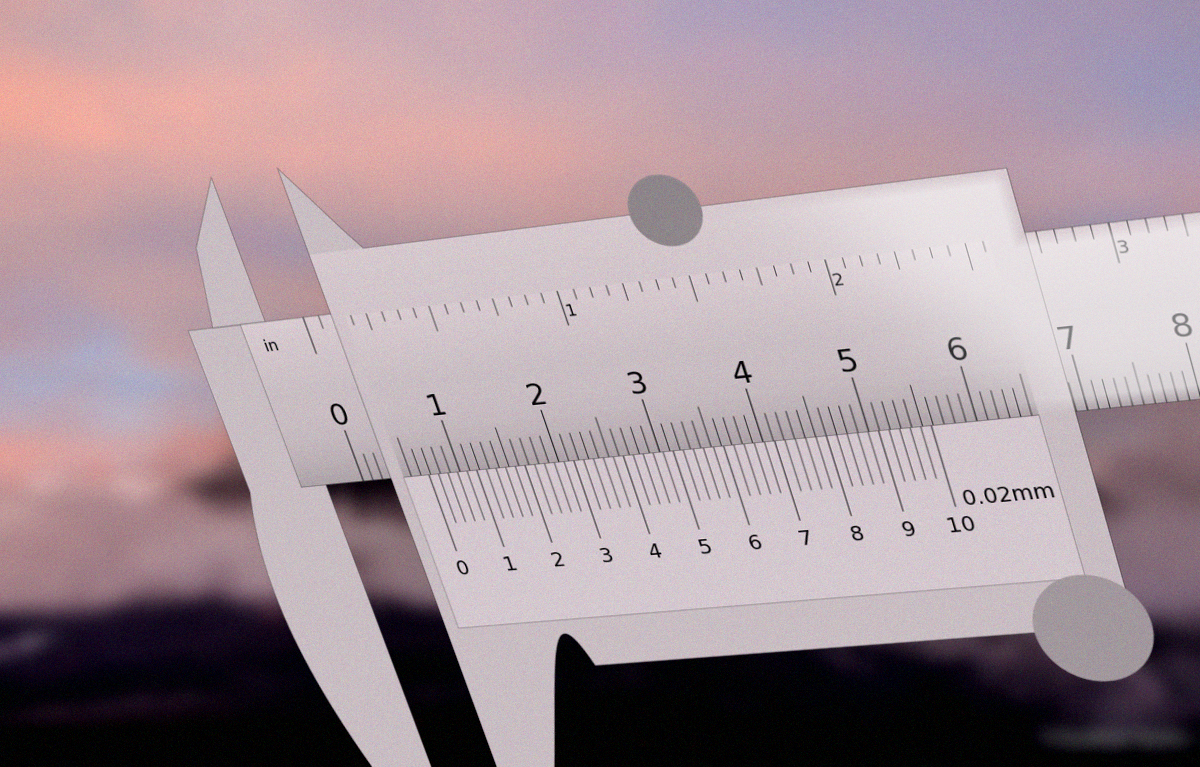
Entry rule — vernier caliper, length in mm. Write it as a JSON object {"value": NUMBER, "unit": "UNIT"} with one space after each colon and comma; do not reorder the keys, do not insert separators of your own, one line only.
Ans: {"value": 6.8, "unit": "mm"}
